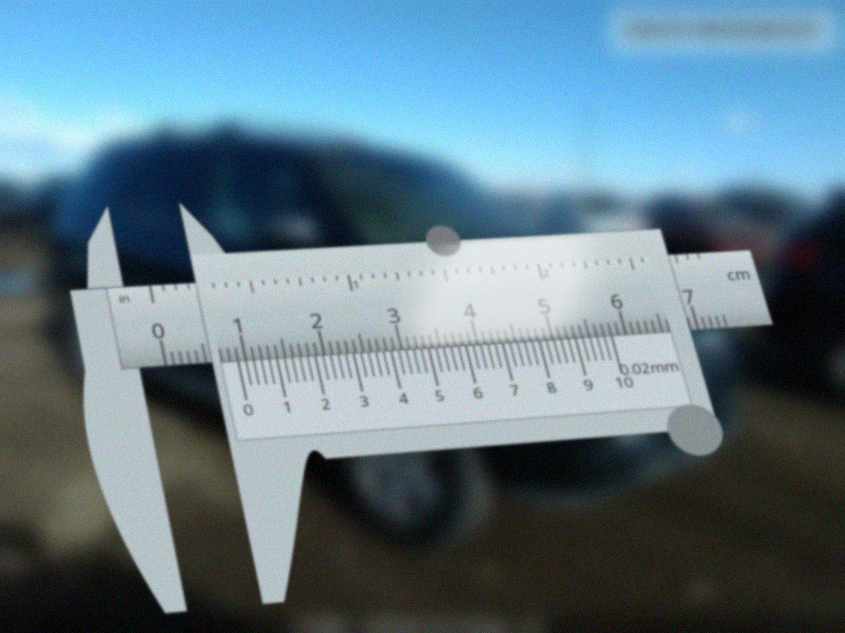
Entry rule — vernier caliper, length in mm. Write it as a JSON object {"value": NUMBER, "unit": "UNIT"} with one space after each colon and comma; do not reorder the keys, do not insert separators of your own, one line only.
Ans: {"value": 9.0, "unit": "mm"}
